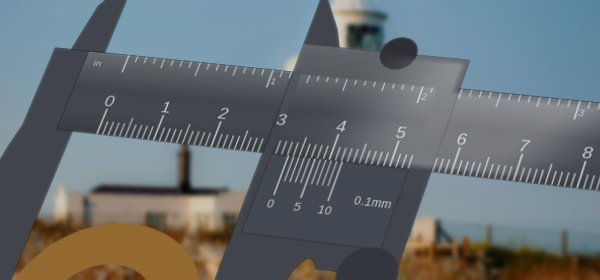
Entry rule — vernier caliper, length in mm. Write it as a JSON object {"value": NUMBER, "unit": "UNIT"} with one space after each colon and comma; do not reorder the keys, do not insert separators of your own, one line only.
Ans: {"value": 33.2, "unit": "mm"}
